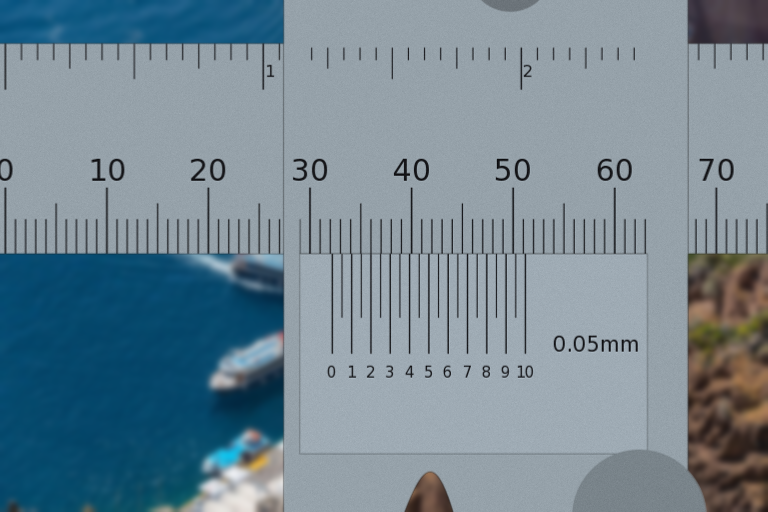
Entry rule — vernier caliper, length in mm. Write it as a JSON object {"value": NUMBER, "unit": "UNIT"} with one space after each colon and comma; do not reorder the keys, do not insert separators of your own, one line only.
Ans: {"value": 32.2, "unit": "mm"}
